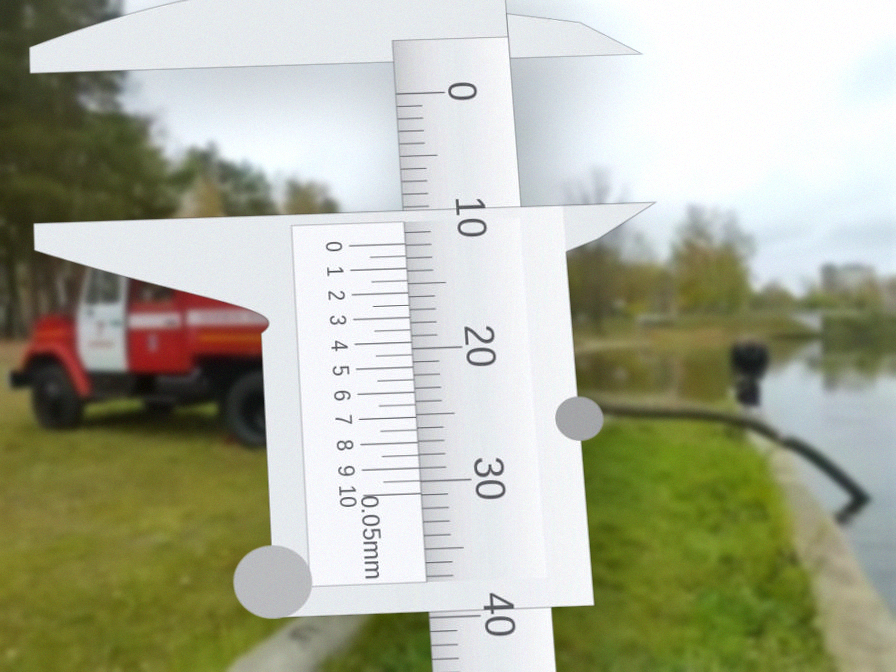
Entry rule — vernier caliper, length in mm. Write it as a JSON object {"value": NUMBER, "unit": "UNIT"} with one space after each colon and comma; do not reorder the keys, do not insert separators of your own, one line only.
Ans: {"value": 11.9, "unit": "mm"}
